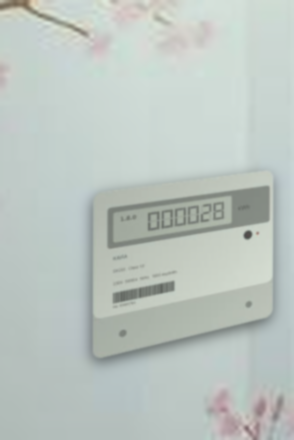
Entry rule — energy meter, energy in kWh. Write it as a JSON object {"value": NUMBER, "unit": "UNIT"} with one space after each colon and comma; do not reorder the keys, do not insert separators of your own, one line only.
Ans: {"value": 28, "unit": "kWh"}
